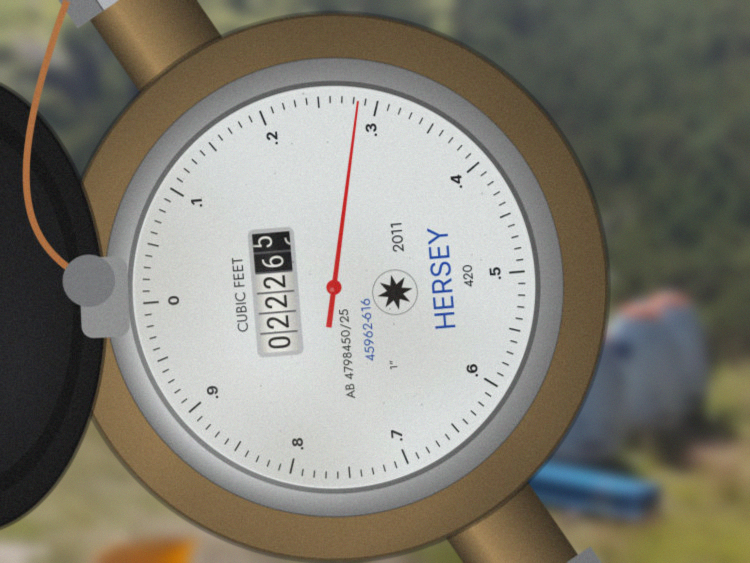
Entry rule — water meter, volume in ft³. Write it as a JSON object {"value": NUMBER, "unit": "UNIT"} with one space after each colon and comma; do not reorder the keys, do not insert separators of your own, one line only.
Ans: {"value": 22265.28, "unit": "ft³"}
